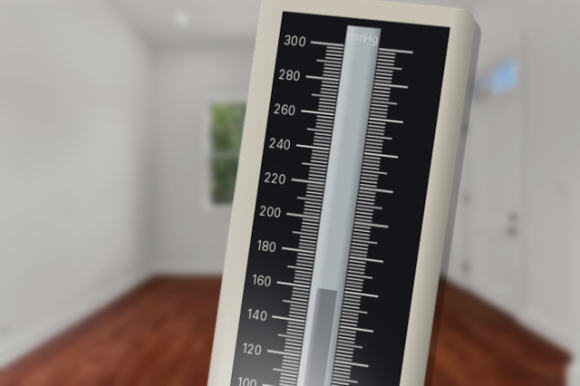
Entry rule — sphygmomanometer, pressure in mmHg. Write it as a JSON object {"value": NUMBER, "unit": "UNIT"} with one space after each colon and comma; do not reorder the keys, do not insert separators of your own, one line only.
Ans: {"value": 160, "unit": "mmHg"}
